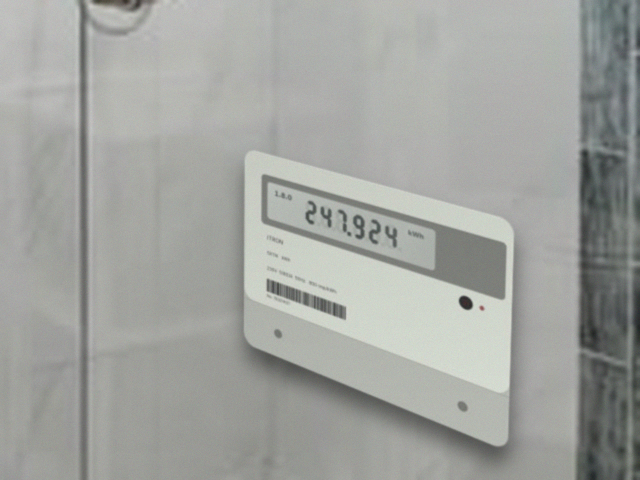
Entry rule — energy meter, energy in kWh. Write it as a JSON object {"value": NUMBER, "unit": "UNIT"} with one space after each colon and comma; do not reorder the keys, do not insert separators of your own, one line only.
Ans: {"value": 247.924, "unit": "kWh"}
